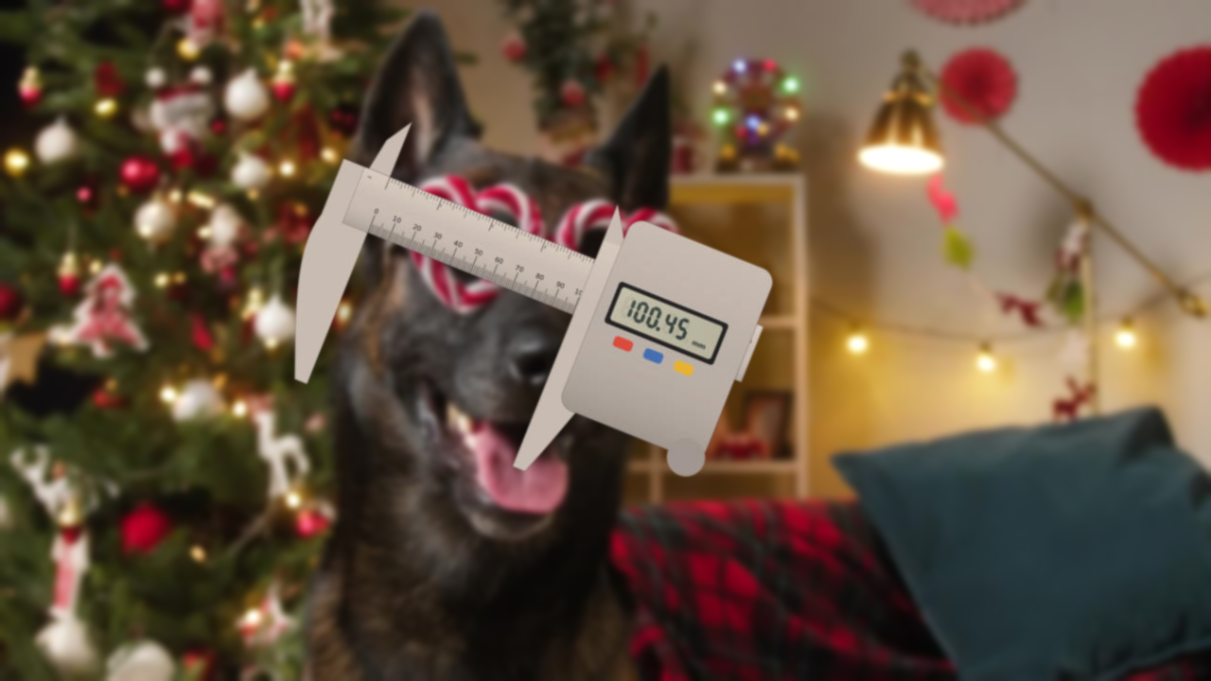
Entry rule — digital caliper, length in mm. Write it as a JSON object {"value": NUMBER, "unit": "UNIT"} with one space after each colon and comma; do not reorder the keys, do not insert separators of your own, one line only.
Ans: {"value": 100.45, "unit": "mm"}
